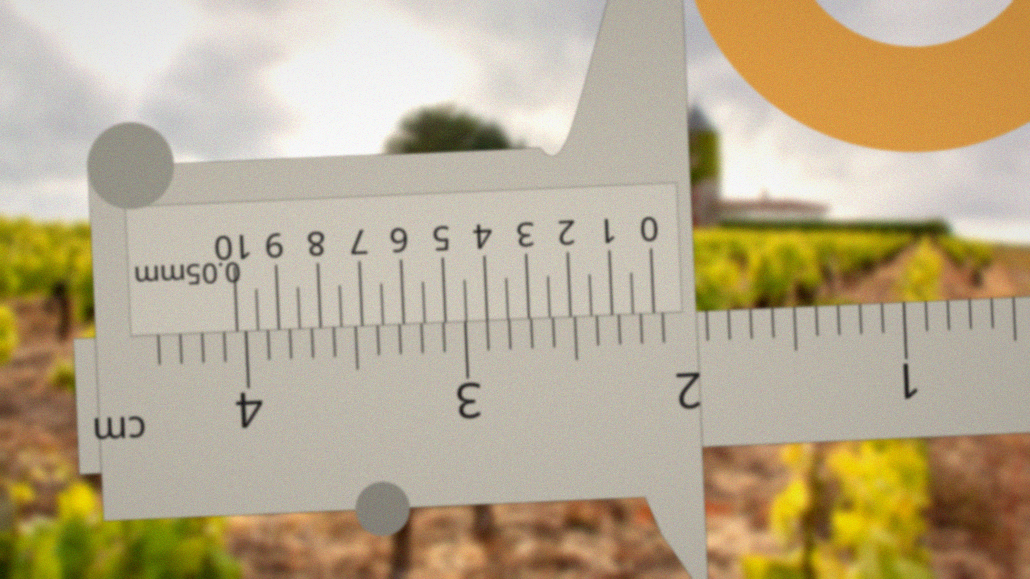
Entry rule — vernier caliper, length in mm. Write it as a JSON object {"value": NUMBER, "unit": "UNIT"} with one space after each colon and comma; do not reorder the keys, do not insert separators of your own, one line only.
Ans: {"value": 21.4, "unit": "mm"}
